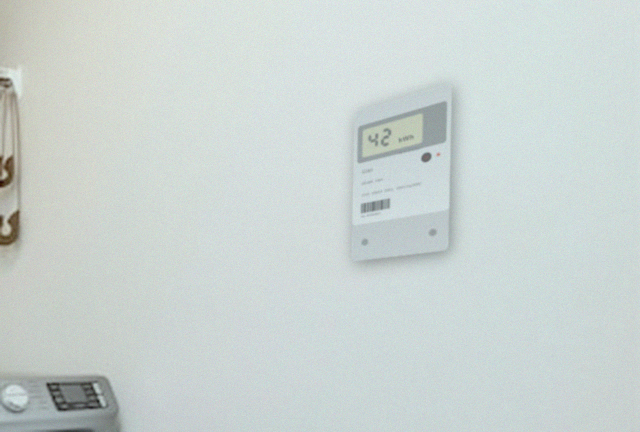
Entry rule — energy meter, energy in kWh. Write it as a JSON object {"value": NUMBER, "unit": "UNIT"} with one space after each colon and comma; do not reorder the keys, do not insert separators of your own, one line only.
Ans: {"value": 42, "unit": "kWh"}
